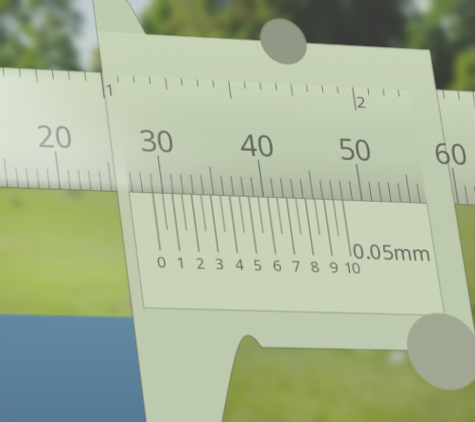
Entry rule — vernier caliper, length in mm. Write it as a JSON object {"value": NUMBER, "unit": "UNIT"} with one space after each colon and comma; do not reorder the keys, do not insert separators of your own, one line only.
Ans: {"value": 29.0, "unit": "mm"}
